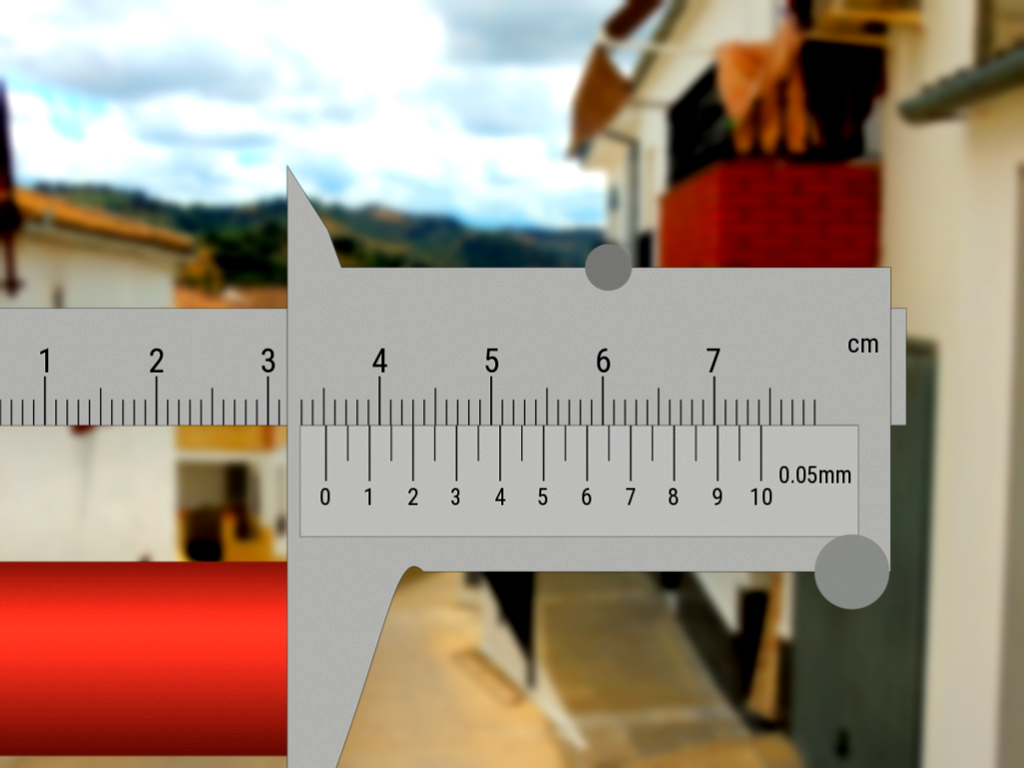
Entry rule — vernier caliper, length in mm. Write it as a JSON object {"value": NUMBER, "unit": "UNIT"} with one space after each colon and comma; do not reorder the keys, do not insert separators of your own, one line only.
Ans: {"value": 35.2, "unit": "mm"}
